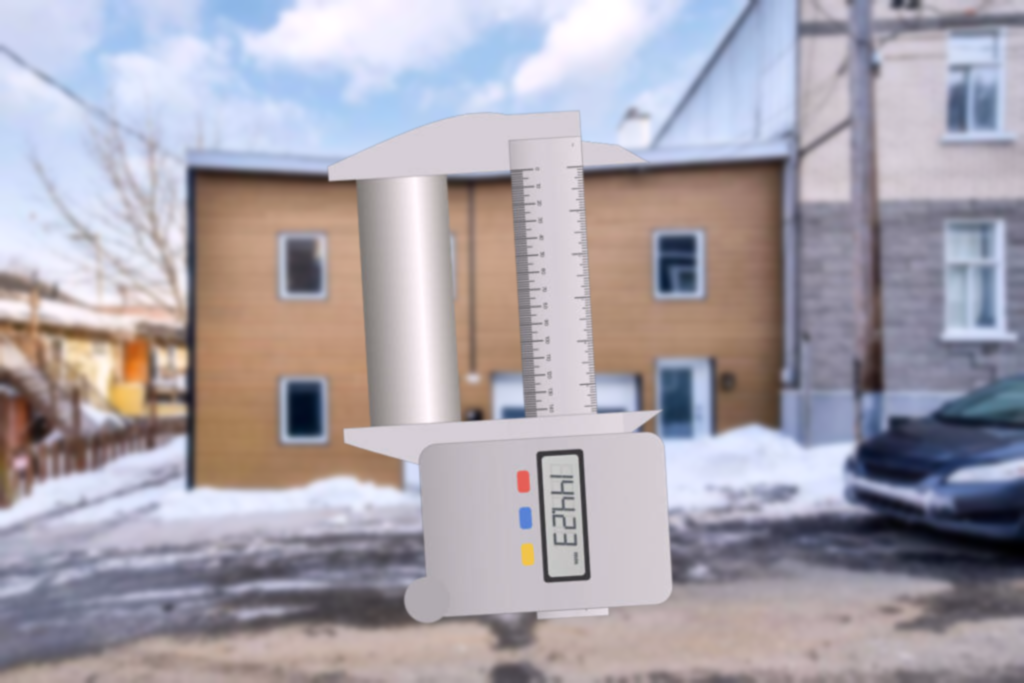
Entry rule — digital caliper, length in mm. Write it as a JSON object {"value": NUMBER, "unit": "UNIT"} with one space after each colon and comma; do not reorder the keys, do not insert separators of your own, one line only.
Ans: {"value": 144.23, "unit": "mm"}
